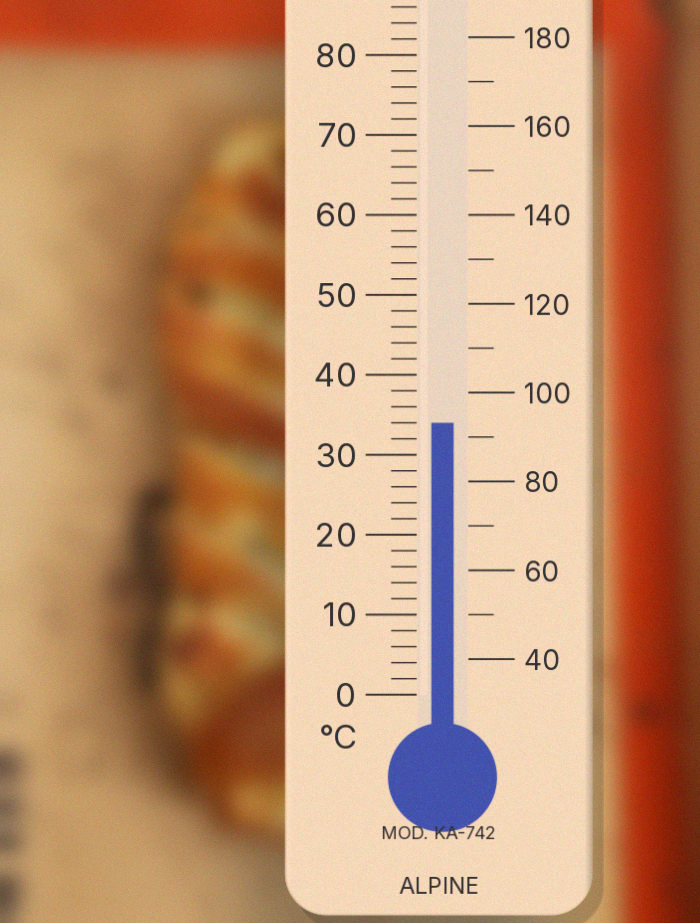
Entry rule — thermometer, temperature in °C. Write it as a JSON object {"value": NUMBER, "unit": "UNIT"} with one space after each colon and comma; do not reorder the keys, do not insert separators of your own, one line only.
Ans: {"value": 34, "unit": "°C"}
